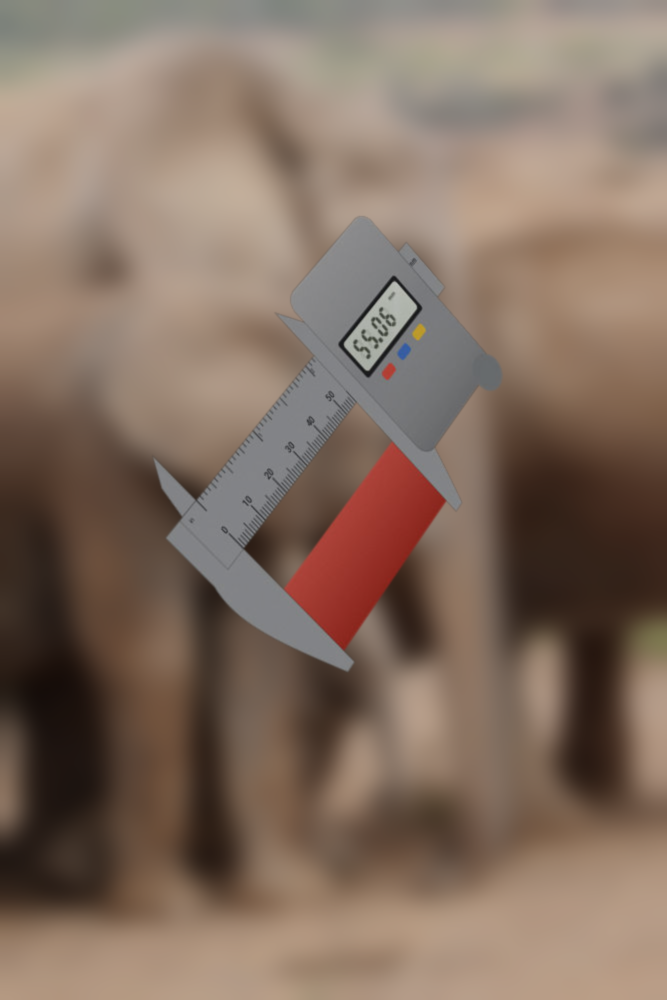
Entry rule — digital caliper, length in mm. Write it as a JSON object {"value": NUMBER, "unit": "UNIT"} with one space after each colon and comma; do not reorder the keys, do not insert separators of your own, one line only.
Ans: {"value": 55.06, "unit": "mm"}
